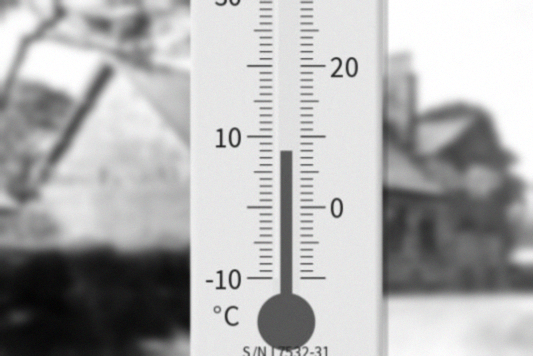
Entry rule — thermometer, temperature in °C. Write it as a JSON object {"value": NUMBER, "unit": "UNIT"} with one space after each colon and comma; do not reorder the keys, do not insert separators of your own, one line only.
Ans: {"value": 8, "unit": "°C"}
